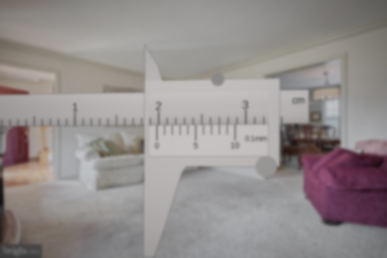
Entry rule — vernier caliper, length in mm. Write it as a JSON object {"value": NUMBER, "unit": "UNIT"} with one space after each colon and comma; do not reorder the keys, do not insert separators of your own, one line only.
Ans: {"value": 19.8, "unit": "mm"}
